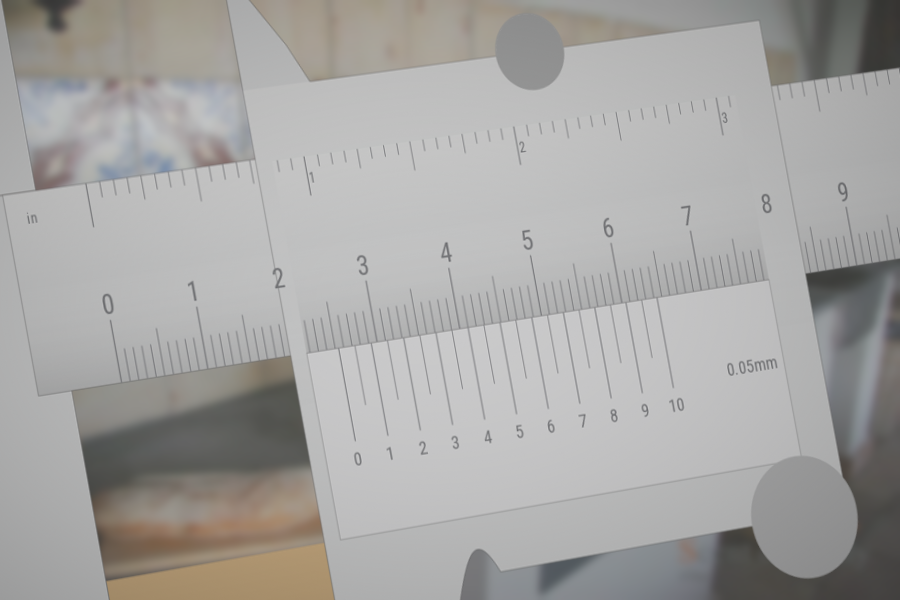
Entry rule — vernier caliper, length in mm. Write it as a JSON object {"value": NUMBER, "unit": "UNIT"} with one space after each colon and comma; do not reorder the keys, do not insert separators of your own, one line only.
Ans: {"value": 25.4, "unit": "mm"}
